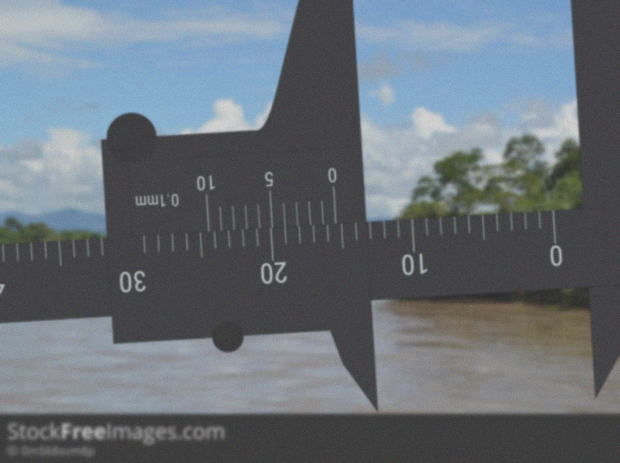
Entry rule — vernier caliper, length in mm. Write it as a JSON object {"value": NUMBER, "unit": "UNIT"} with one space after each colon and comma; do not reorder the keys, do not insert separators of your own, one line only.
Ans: {"value": 15.4, "unit": "mm"}
